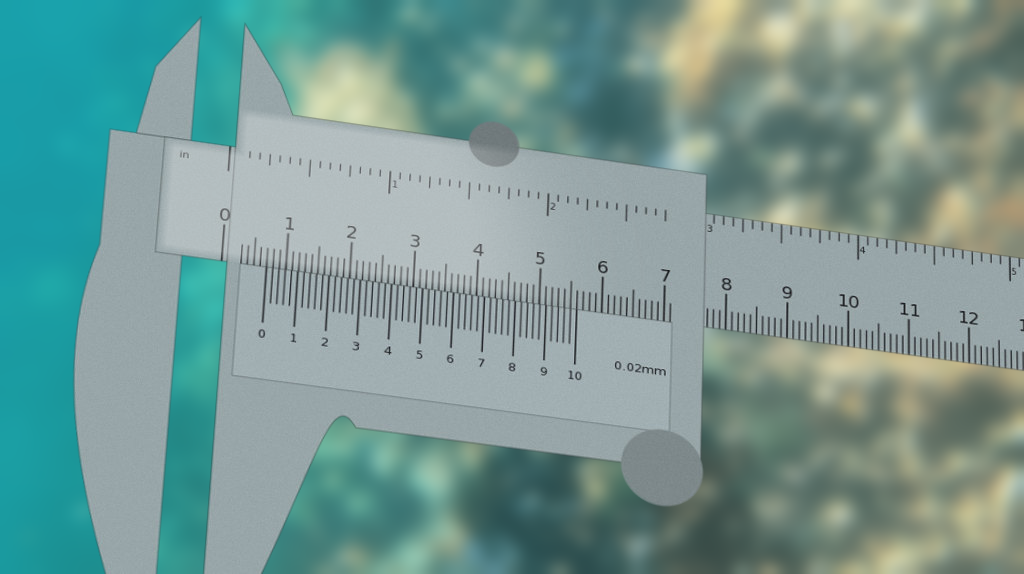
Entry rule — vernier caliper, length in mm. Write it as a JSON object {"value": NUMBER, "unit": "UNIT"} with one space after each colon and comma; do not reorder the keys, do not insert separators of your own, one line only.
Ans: {"value": 7.0, "unit": "mm"}
